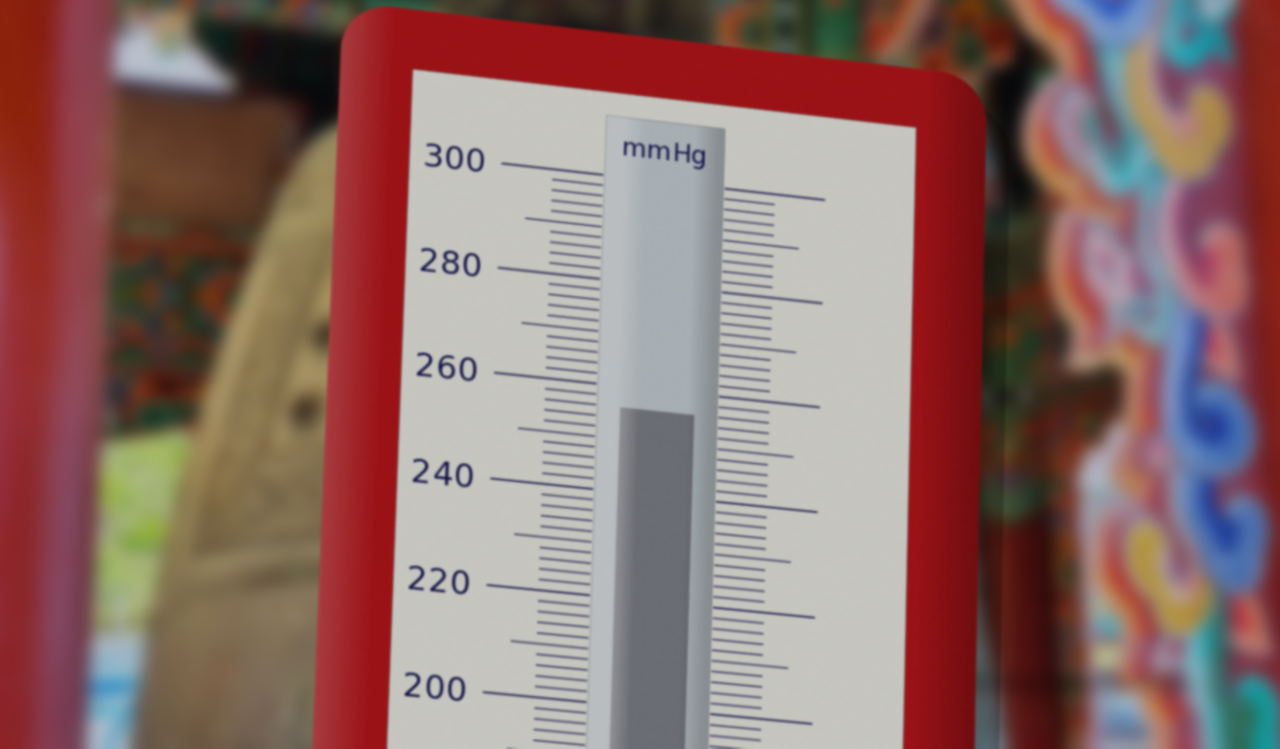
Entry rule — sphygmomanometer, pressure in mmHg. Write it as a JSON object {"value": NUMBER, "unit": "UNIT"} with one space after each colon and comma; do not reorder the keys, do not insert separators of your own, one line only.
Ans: {"value": 256, "unit": "mmHg"}
